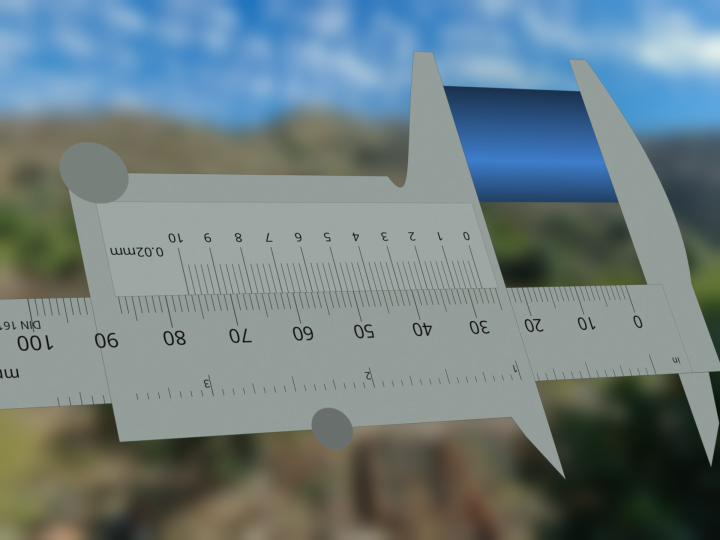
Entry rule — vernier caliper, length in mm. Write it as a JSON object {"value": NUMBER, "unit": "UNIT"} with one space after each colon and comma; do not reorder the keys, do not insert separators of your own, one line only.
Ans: {"value": 27.4, "unit": "mm"}
